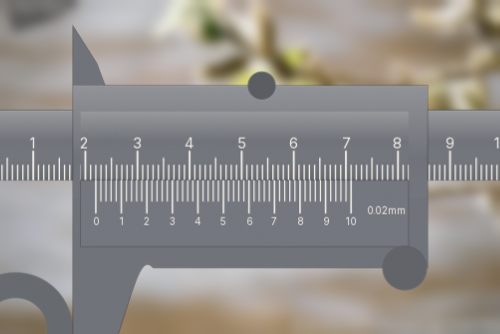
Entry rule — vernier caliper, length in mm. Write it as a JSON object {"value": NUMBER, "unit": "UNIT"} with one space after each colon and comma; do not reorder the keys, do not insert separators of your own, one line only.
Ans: {"value": 22.0, "unit": "mm"}
